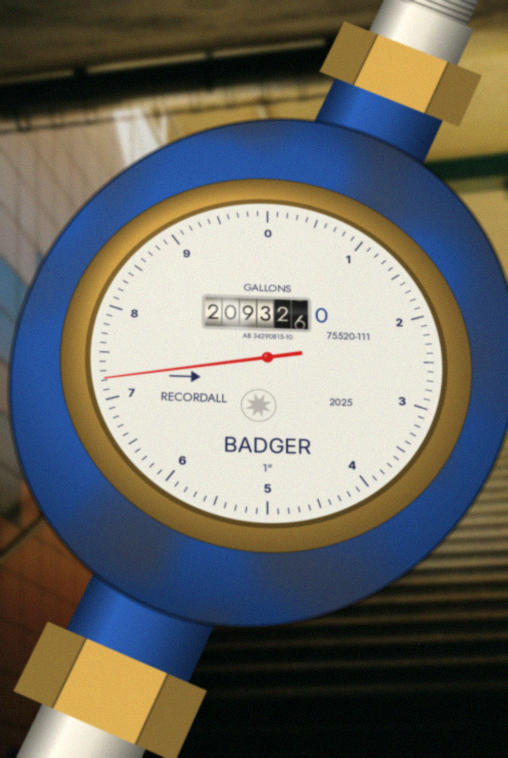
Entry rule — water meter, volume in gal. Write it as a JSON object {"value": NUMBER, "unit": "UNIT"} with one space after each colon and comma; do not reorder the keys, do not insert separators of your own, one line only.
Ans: {"value": 2093257.2, "unit": "gal"}
